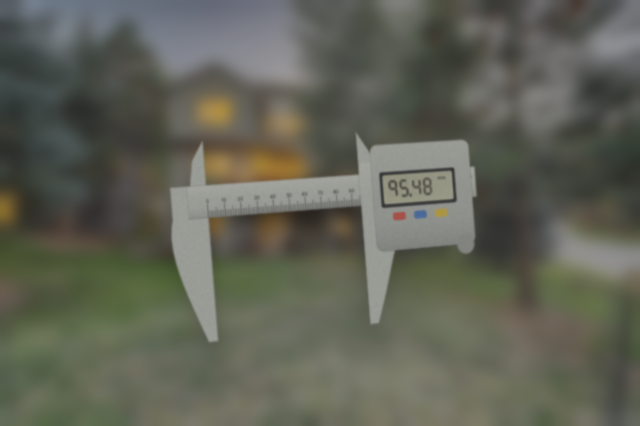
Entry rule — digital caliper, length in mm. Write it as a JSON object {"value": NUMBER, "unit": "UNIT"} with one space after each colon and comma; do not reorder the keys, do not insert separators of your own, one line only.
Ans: {"value": 95.48, "unit": "mm"}
